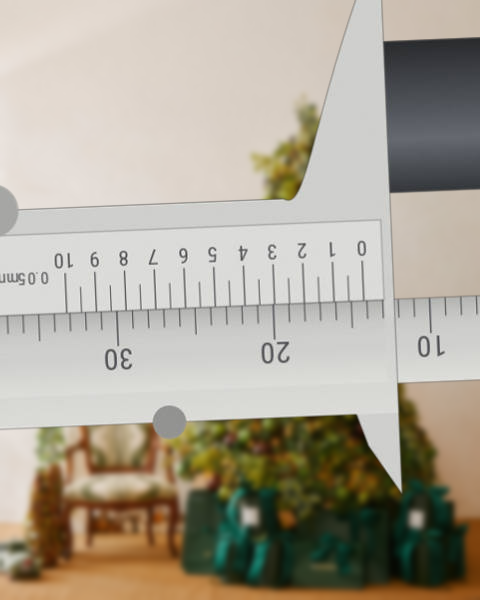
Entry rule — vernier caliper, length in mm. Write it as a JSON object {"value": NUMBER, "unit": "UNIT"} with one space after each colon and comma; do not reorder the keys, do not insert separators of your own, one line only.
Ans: {"value": 14.2, "unit": "mm"}
